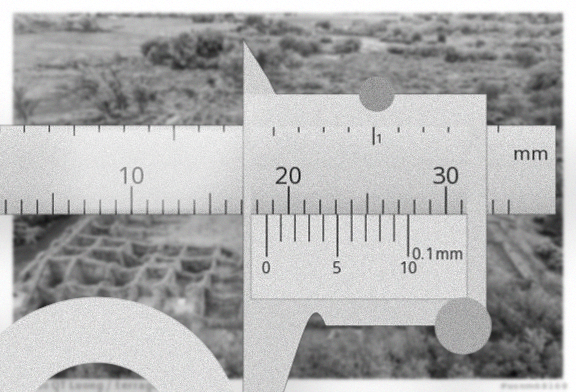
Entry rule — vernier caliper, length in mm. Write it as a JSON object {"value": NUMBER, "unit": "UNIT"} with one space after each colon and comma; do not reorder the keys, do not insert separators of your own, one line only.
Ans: {"value": 18.6, "unit": "mm"}
